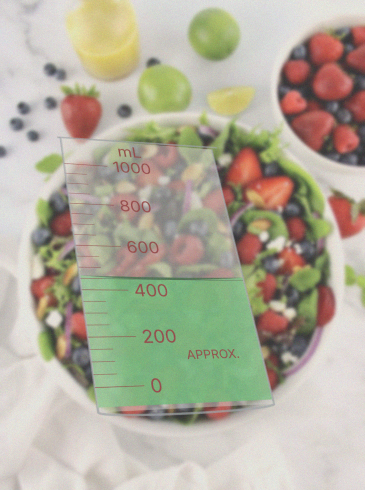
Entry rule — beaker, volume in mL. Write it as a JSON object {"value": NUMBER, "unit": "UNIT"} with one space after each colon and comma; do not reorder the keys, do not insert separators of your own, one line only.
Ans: {"value": 450, "unit": "mL"}
